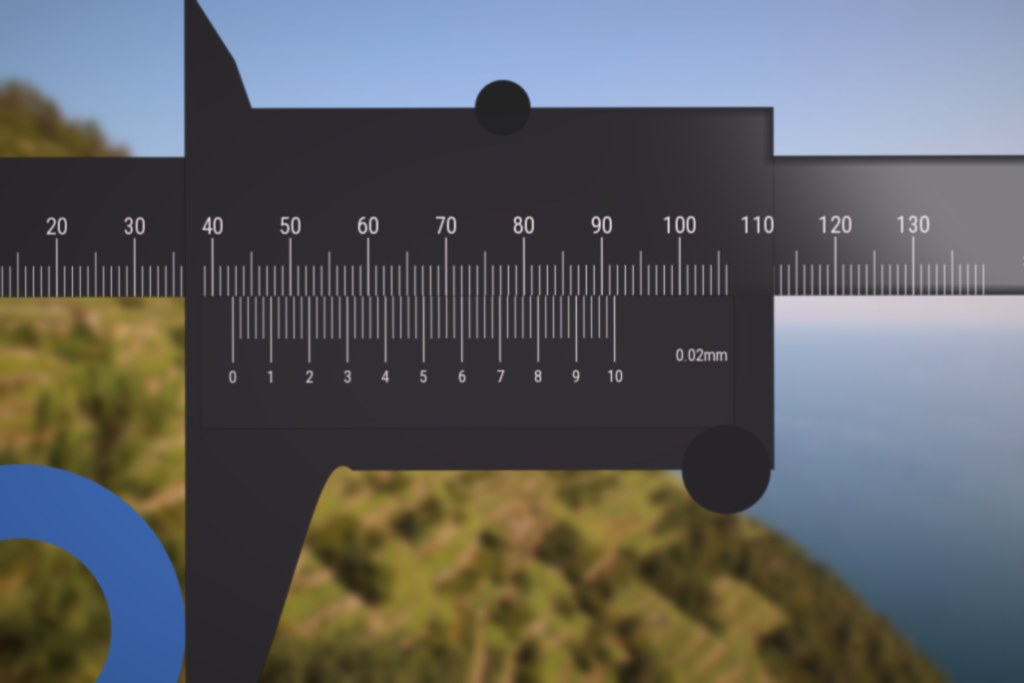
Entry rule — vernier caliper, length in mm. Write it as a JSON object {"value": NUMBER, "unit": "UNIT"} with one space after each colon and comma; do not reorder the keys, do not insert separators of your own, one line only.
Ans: {"value": 42.6, "unit": "mm"}
